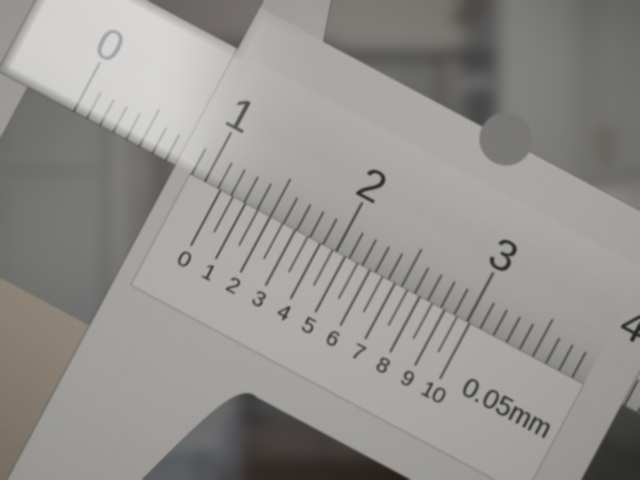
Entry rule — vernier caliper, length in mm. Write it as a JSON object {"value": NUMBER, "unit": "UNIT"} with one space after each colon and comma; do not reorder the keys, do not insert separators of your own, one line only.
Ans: {"value": 11.2, "unit": "mm"}
